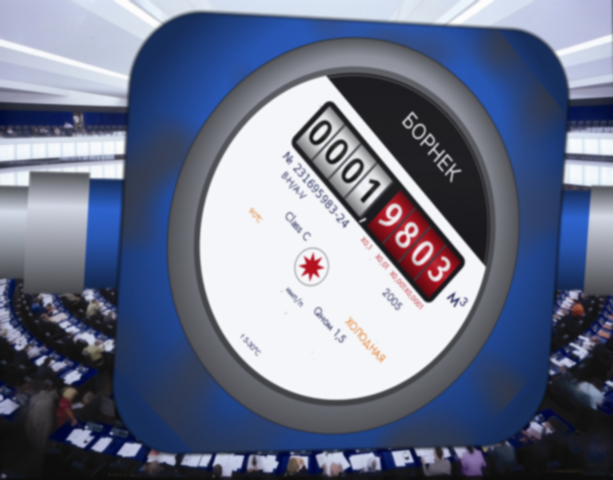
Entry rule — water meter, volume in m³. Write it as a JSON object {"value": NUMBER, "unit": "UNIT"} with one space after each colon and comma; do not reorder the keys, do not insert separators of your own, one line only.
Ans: {"value": 1.9803, "unit": "m³"}
